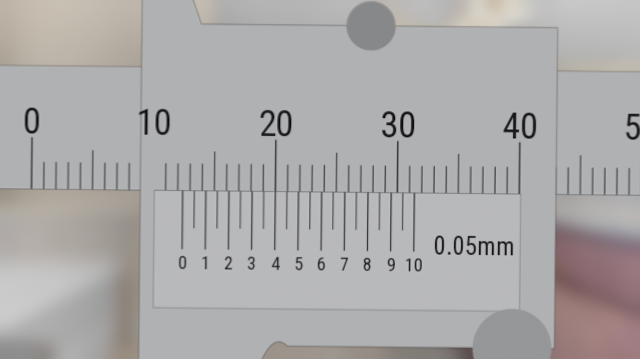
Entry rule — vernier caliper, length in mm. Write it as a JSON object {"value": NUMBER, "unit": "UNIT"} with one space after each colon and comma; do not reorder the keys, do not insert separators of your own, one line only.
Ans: {"value": 12.4, "unit": "mm"}
